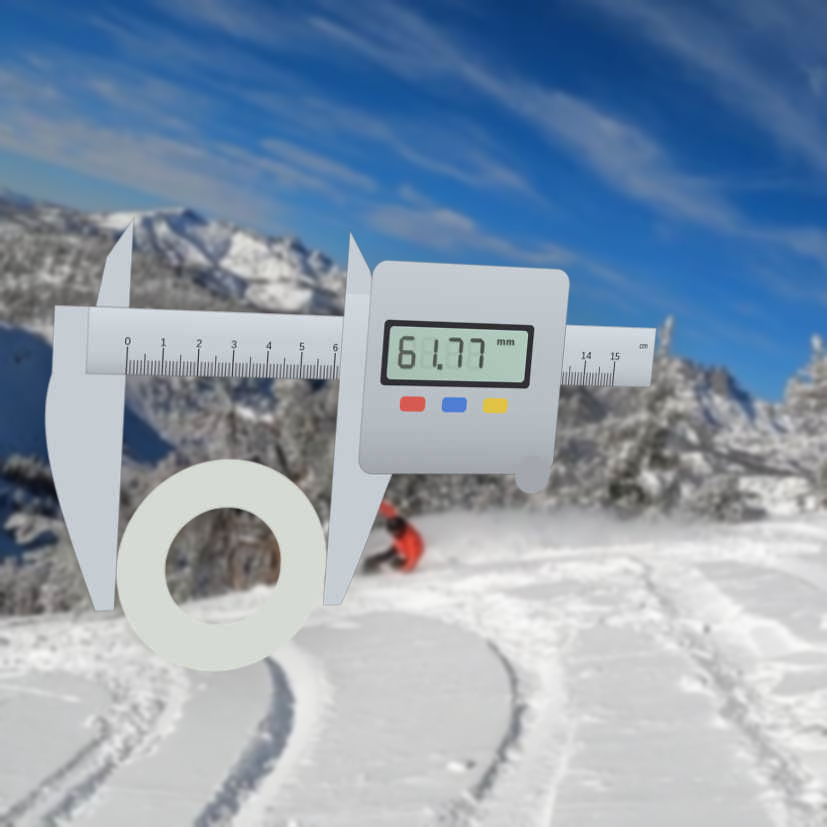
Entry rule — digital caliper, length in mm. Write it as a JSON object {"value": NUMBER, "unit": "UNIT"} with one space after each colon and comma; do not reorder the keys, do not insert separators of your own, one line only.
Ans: {"value": 61.77, "unit": "mm"}
